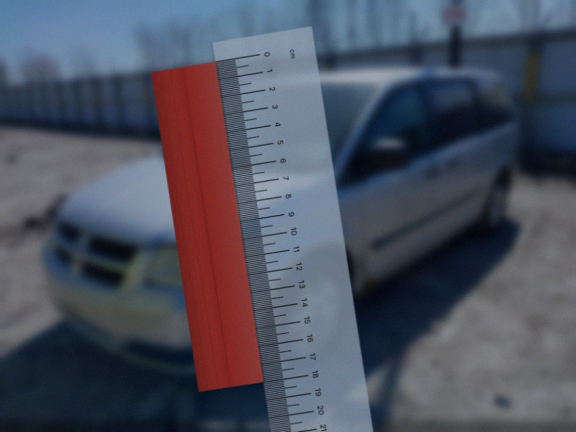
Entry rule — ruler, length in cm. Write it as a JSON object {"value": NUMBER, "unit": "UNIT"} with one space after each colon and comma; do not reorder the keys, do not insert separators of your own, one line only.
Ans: {"value": 18, "unit": "cm"}
